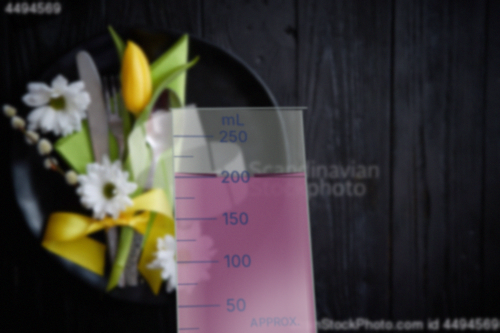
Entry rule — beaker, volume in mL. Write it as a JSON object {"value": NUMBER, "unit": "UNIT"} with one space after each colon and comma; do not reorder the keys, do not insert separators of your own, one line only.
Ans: {"value": 200, "unit": "mL"}
